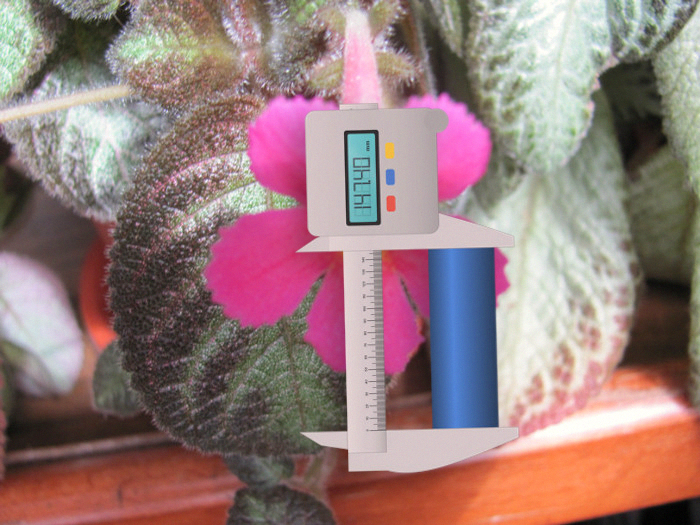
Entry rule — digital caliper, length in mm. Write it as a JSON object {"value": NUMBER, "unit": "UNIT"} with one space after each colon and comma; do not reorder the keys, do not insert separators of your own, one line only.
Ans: {"value": 147.40, "unit": "mm"}
